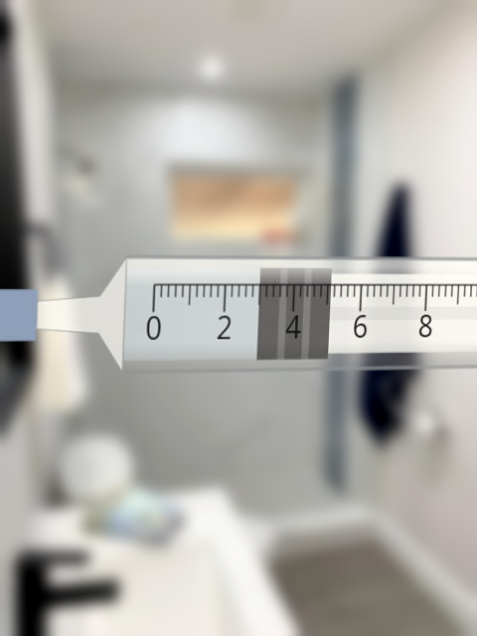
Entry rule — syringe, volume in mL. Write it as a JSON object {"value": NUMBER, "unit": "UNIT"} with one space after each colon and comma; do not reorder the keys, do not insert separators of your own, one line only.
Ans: {"value": 3, "unit": "mL"}
